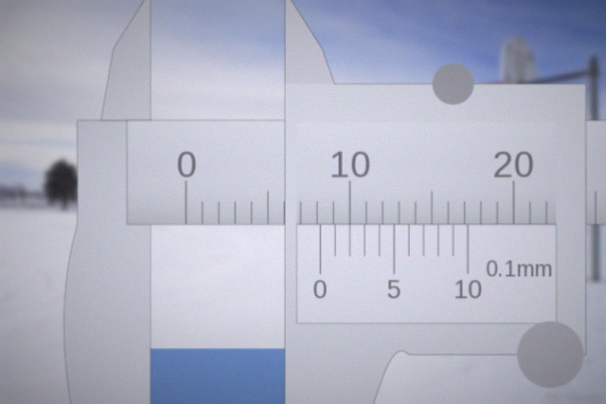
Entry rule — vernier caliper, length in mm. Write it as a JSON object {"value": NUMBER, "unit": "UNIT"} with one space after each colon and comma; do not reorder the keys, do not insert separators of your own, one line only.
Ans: {"value": 8.2, "unit": "mm"}
